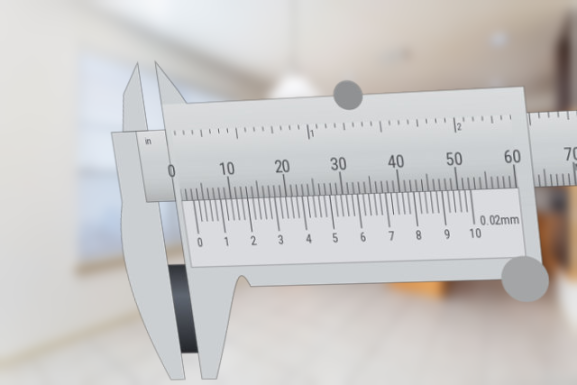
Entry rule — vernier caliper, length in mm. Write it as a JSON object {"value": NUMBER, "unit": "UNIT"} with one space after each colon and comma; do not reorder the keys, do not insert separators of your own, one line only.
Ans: {"value": 3.2, "unit": "mm"}
